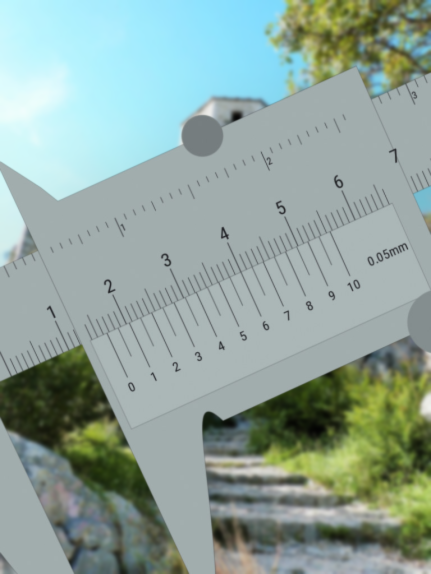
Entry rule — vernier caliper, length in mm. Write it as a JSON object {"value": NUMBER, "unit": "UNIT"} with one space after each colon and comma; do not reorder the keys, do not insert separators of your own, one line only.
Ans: {"value": 16.6, "unit": "mm"}
